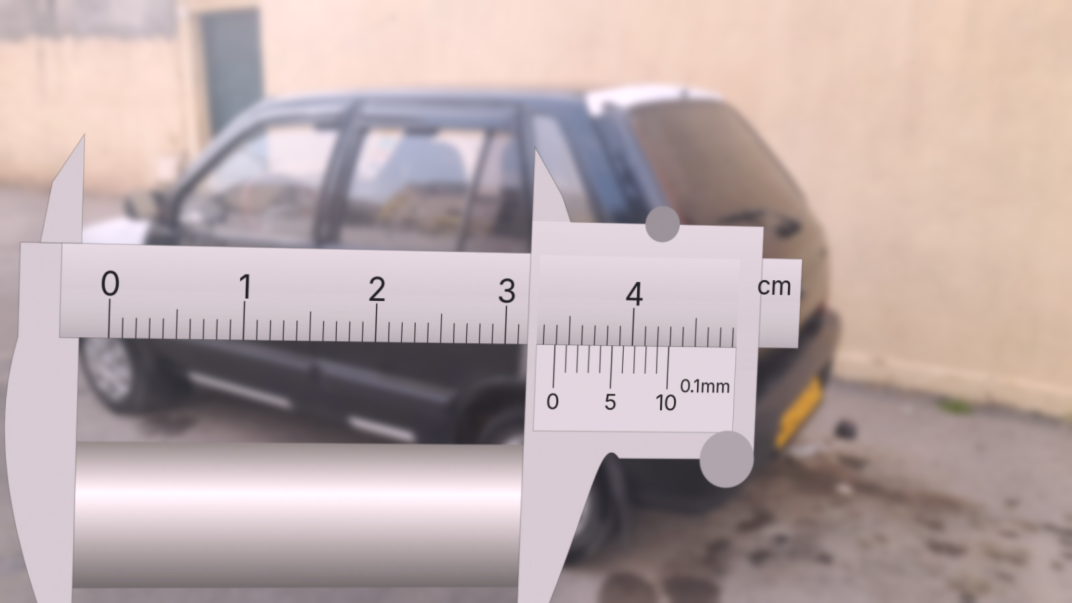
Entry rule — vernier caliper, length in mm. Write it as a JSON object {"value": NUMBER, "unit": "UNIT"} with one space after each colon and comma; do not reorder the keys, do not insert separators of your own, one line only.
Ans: {"value": 33.9, "unit": "mm"}
